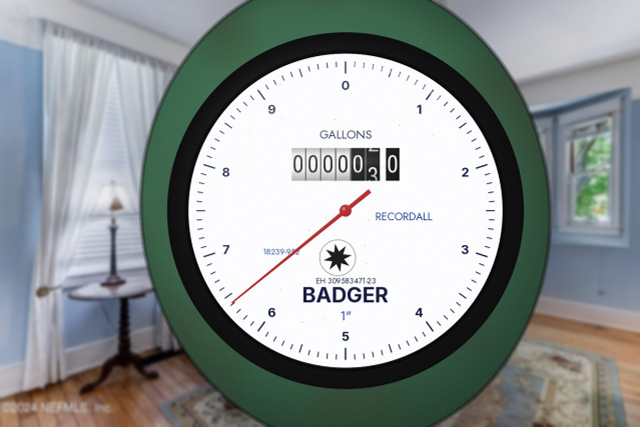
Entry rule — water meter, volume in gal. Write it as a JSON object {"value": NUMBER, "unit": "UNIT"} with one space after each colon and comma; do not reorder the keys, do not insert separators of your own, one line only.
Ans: {"value": 26.4, "unit": "gal"}
